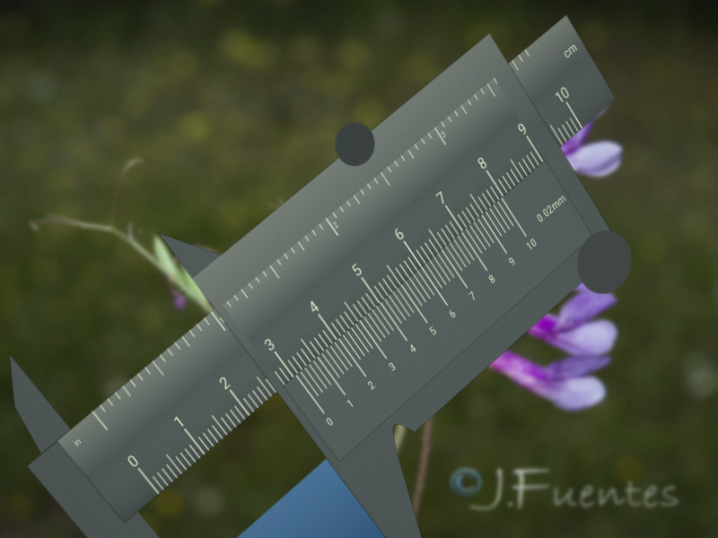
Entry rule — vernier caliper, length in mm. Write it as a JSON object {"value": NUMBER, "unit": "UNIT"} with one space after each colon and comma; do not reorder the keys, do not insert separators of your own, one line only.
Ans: {"value": 30.6, "unit": "mm"}
